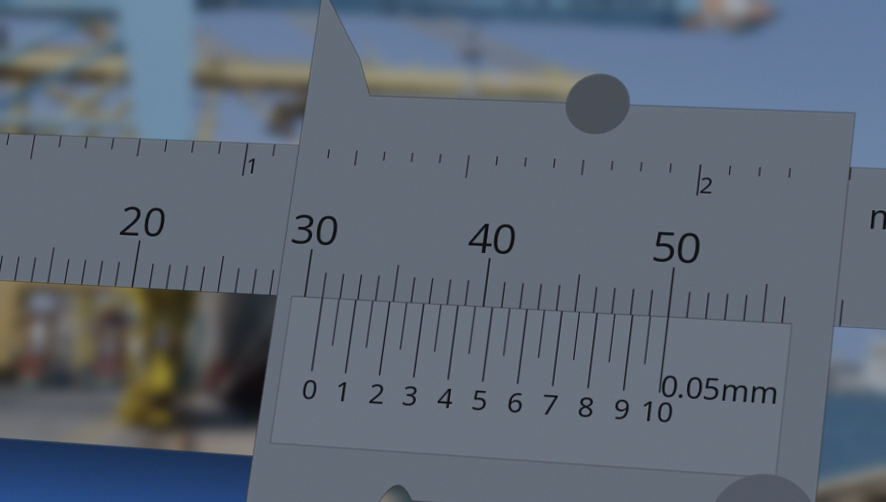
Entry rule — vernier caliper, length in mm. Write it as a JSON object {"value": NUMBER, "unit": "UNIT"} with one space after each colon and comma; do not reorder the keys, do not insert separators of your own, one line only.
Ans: {"value": 31.0, "unit": "mm"}
